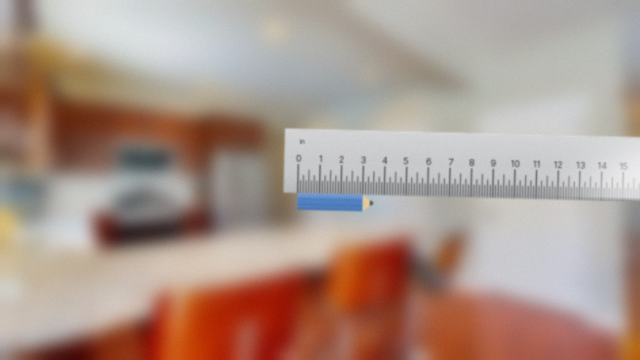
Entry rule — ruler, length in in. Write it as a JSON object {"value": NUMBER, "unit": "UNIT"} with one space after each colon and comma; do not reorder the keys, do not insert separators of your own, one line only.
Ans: {"value": 3.5, "unit": "in"}
